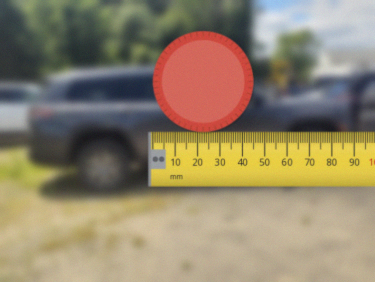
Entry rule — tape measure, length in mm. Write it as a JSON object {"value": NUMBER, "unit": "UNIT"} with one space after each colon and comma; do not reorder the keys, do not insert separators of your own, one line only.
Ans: {"value": 45, "unit": "mm"}
